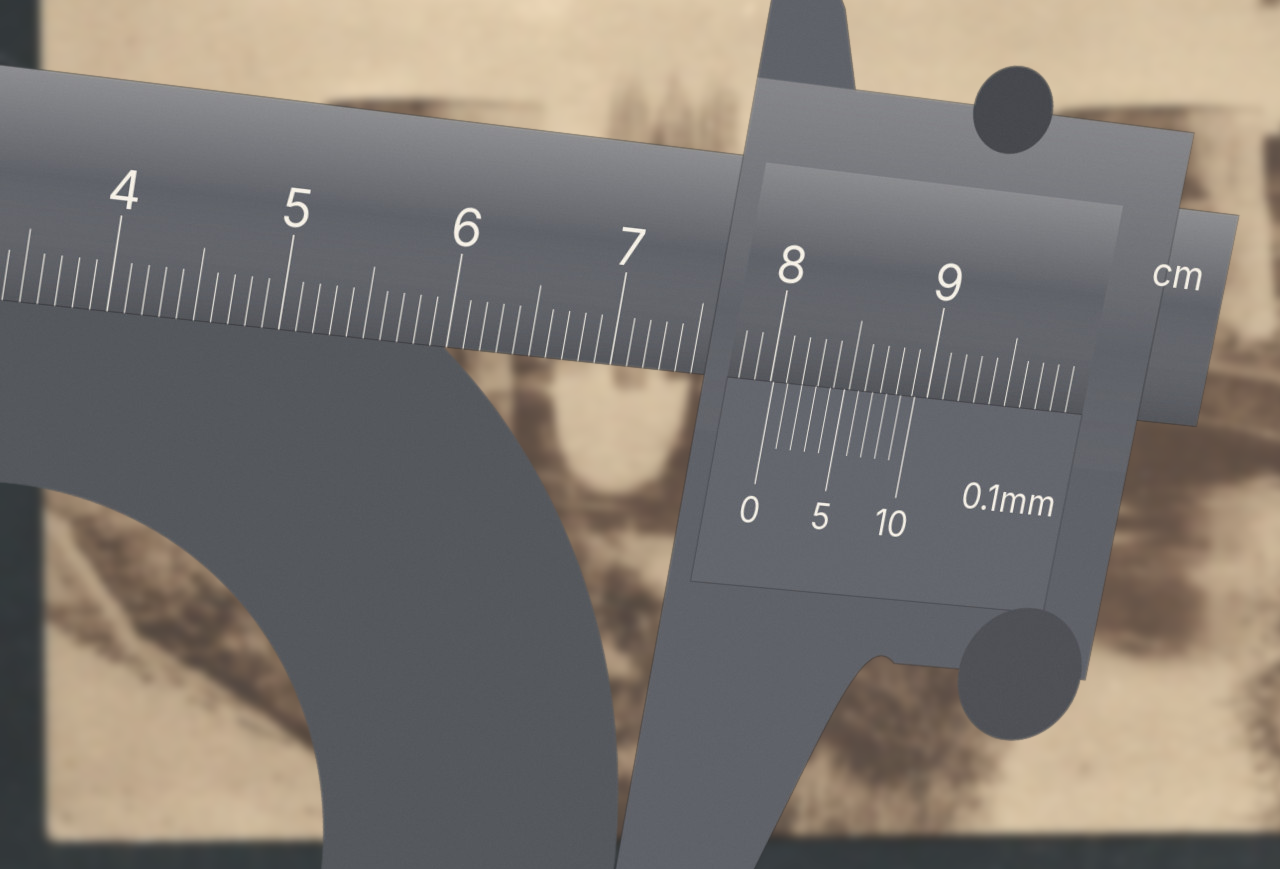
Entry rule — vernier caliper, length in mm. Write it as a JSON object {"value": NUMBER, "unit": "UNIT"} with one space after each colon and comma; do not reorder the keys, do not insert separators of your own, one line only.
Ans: {"value": 80.2, "unit": "mm"}
